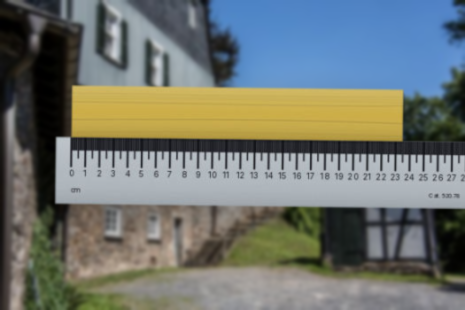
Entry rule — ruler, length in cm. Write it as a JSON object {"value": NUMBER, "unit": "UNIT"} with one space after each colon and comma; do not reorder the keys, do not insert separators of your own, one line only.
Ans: {"value": 23.5, "unit": "cm"}
